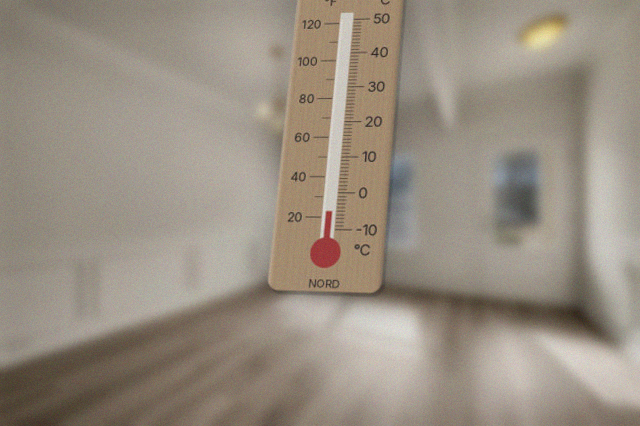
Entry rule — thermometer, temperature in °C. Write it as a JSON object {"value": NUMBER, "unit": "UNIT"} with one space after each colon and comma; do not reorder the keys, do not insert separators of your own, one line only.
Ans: {"value": -5, "unit": "°C"}
